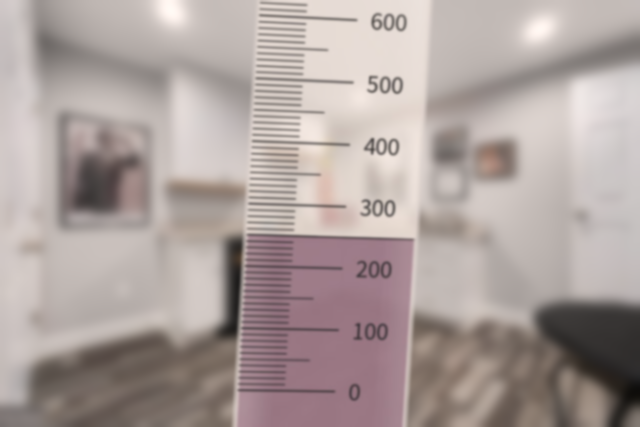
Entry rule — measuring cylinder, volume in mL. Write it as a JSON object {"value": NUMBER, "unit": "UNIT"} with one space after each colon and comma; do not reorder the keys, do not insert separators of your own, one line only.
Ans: {"value": 250, "unit": "mL"}
